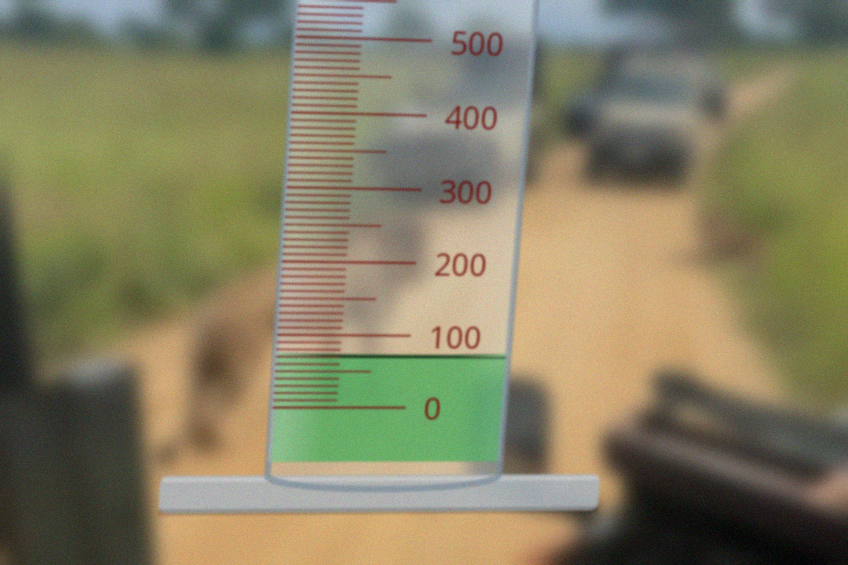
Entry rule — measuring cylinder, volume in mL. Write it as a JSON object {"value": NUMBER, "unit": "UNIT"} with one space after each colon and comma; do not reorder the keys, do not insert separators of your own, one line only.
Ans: {"value": 70, "unit": "mL"}
